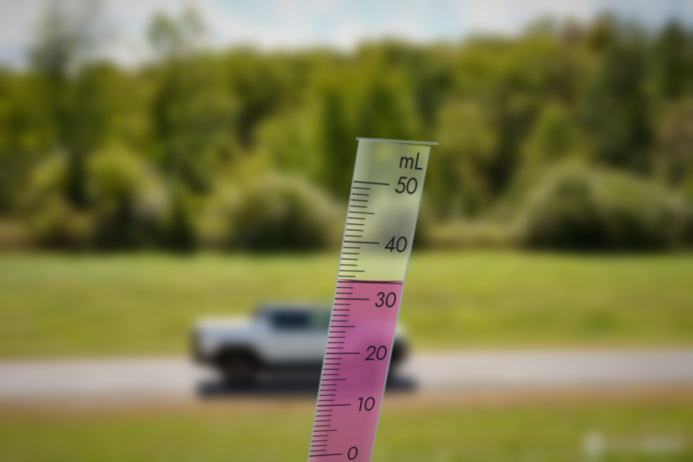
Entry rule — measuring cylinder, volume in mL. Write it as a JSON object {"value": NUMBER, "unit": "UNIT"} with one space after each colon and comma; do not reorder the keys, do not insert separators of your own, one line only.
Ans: {"value": 33, "unit": "mL"}
